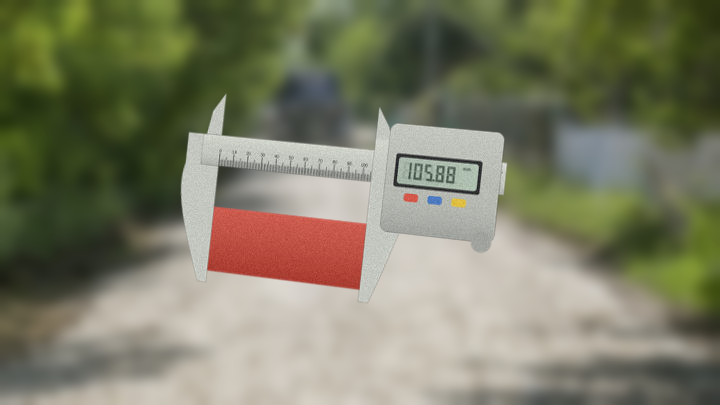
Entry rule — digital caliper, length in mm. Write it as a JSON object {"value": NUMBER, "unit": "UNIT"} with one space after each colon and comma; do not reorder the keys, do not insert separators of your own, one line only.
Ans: {"value": 105.88, "unit": "mm"}
